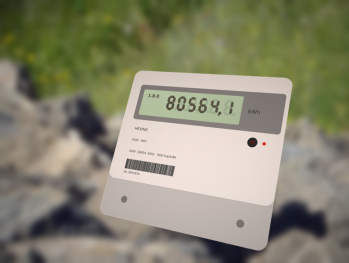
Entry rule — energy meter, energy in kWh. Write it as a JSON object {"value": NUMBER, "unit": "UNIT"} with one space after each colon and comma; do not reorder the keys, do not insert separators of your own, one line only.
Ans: {"value": 80564.1, "unit": "kWh"}
